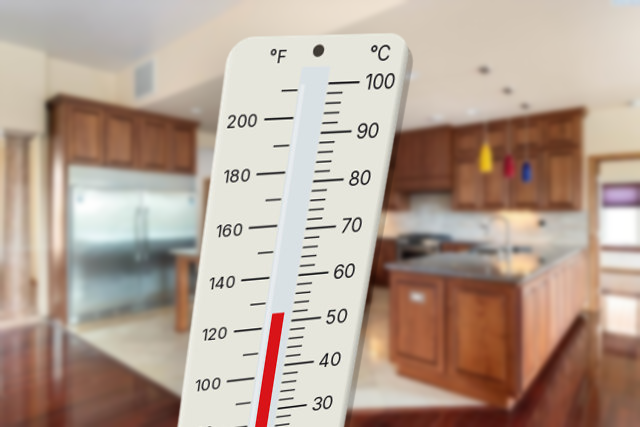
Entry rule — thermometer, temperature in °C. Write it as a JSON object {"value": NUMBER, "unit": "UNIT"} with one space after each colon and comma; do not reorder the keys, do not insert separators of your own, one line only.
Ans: {"value": 52, "unit": "°C"}
